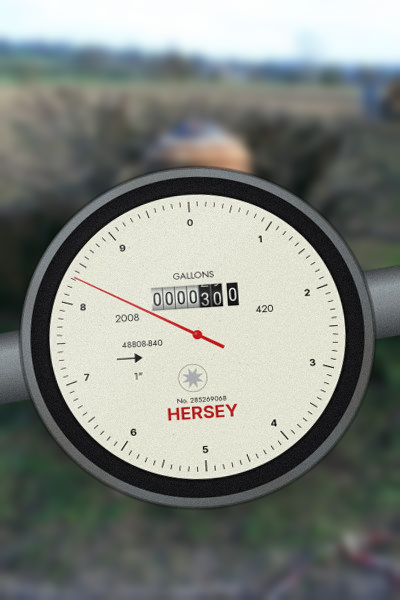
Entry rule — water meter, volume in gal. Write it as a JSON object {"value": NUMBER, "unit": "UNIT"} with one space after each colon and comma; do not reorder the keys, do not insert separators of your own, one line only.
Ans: {"value": 298.3, "unit": "gal"}
